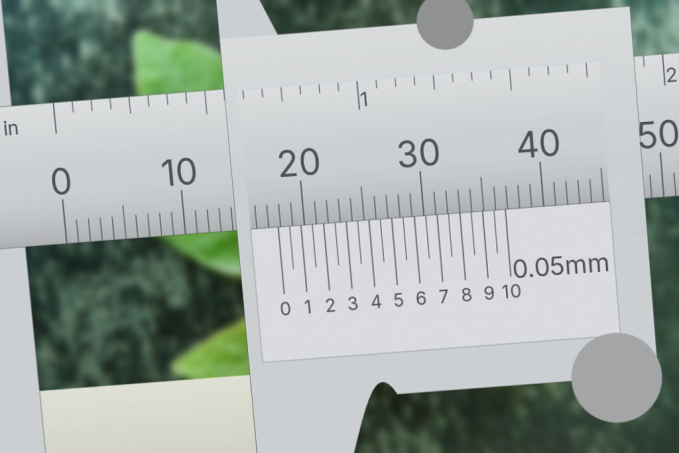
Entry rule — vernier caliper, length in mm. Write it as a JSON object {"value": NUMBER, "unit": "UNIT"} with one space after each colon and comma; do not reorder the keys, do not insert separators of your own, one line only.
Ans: {"value": 17.8, "unit": "mm"}
